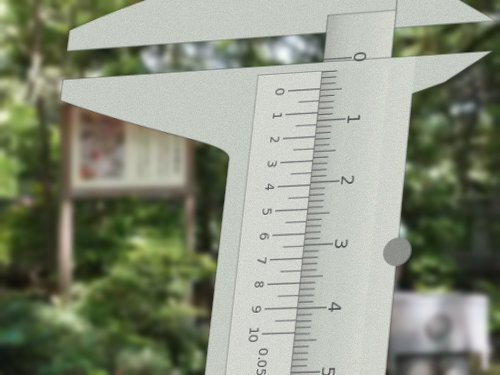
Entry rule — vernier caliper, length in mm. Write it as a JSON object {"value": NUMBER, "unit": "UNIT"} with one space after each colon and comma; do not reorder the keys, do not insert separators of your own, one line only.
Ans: {"value": 4.8, "unit": "mm"}
